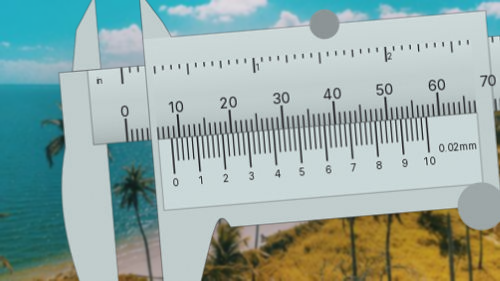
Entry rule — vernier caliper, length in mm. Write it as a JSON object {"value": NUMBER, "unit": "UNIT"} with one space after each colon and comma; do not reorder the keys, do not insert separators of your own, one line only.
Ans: {"value": 8.5, "unit": "mm"}
